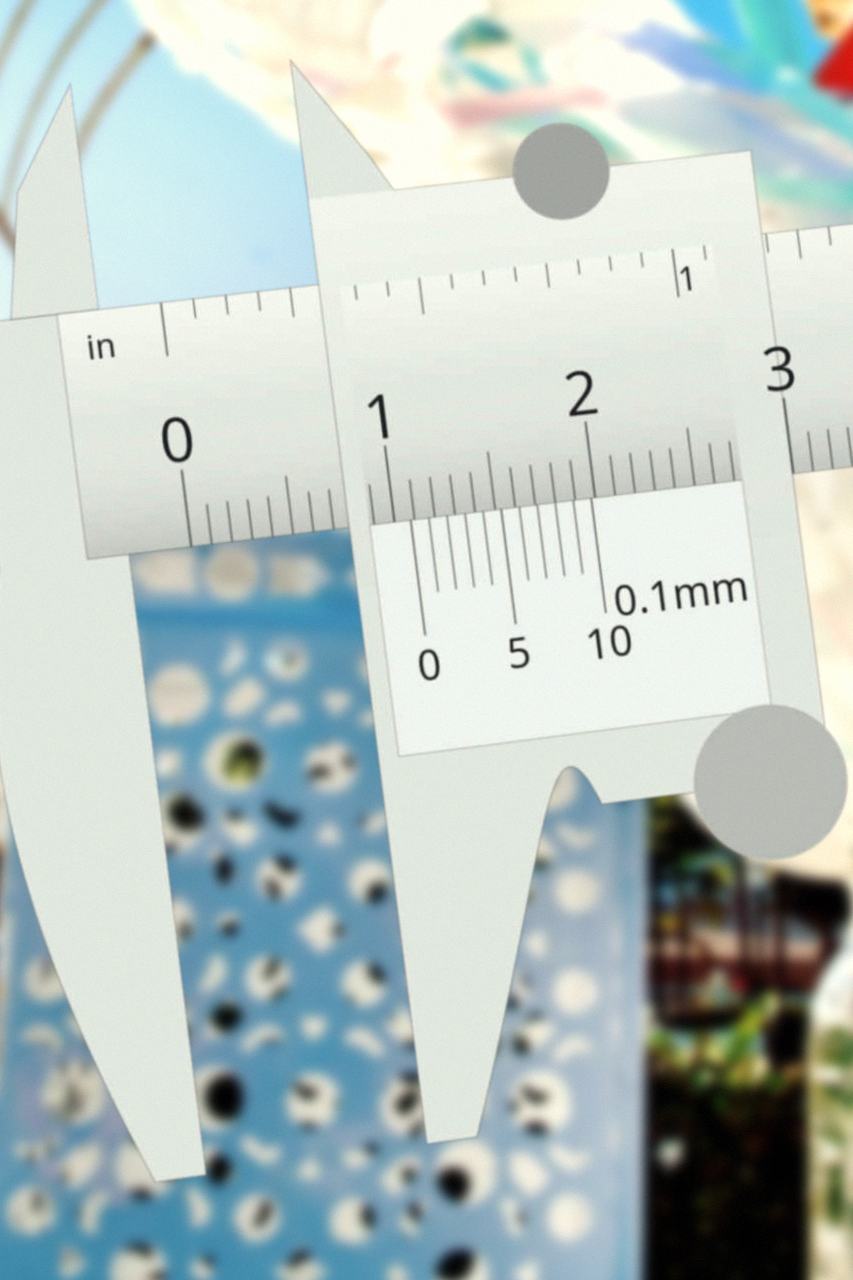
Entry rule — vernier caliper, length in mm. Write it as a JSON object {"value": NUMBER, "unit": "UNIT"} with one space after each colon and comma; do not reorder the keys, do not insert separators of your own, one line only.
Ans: {"value": 10.8, "unit": "mm"}
